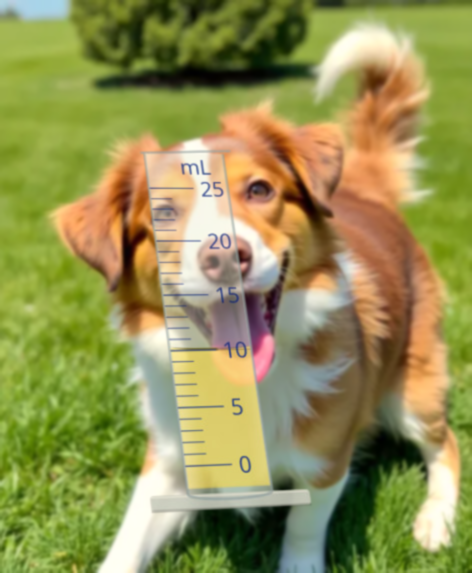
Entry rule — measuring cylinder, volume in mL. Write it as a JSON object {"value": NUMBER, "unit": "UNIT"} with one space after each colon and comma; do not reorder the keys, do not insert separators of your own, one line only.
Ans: {"value": 10, "unit": "mL"}
